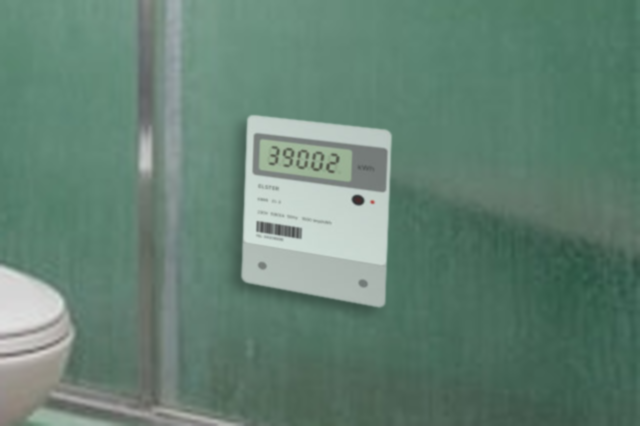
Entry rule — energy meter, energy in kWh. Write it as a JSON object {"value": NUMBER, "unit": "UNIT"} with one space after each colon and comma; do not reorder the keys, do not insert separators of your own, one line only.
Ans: {"value": 39002, "unit": "kWh"}
